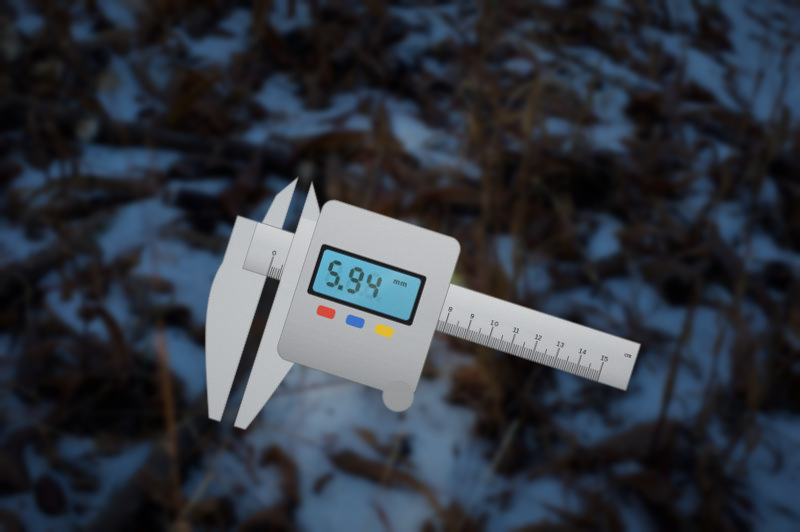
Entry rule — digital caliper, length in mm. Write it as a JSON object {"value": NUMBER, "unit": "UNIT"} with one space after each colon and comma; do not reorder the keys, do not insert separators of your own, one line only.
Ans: {"value": 5.94, "unit": "mm"}
